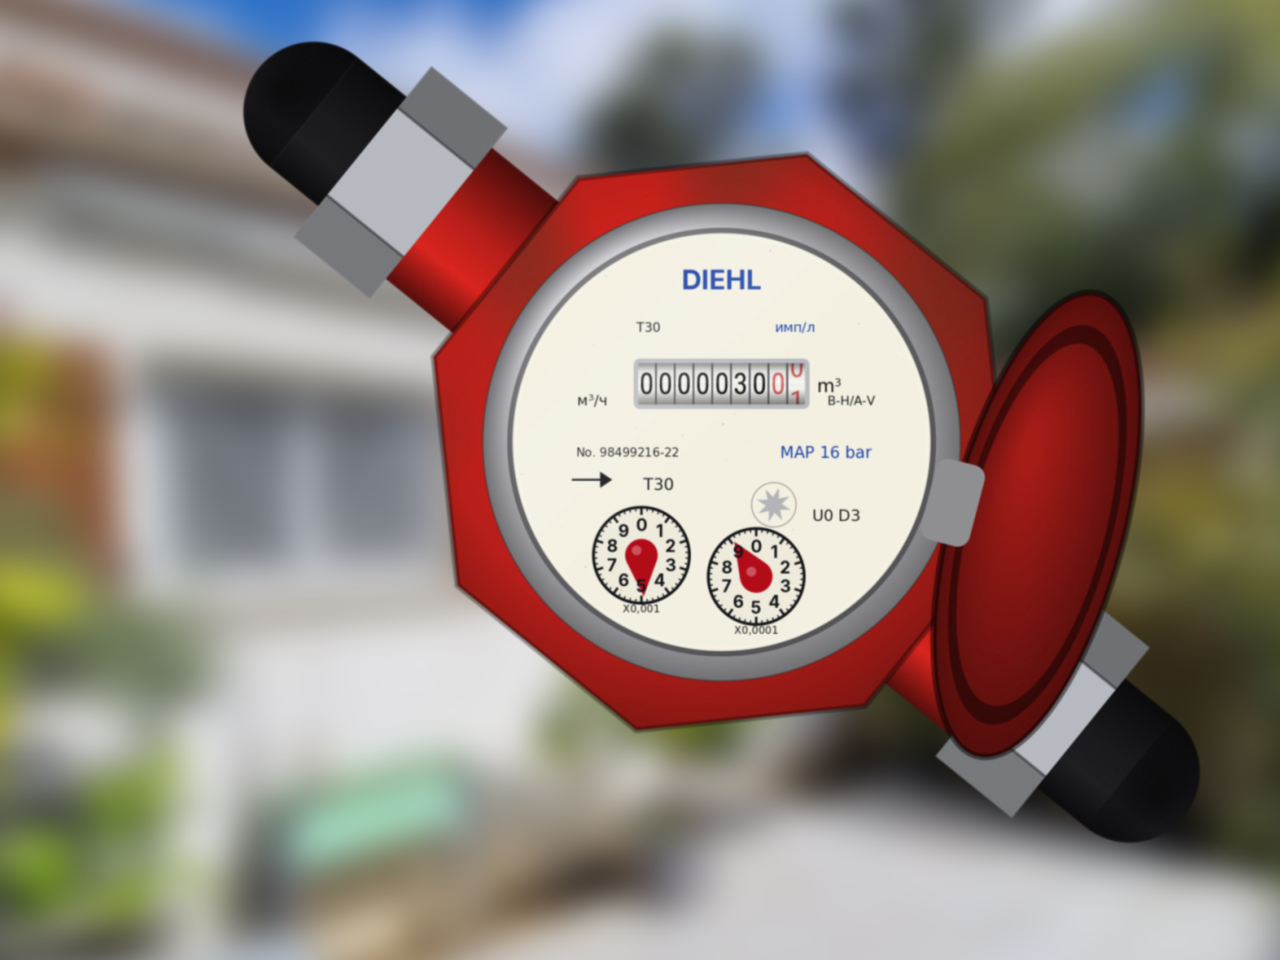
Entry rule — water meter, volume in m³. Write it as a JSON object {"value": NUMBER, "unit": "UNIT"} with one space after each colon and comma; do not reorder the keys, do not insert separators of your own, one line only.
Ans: {"value": 30.0049, "unit": "m³"}
